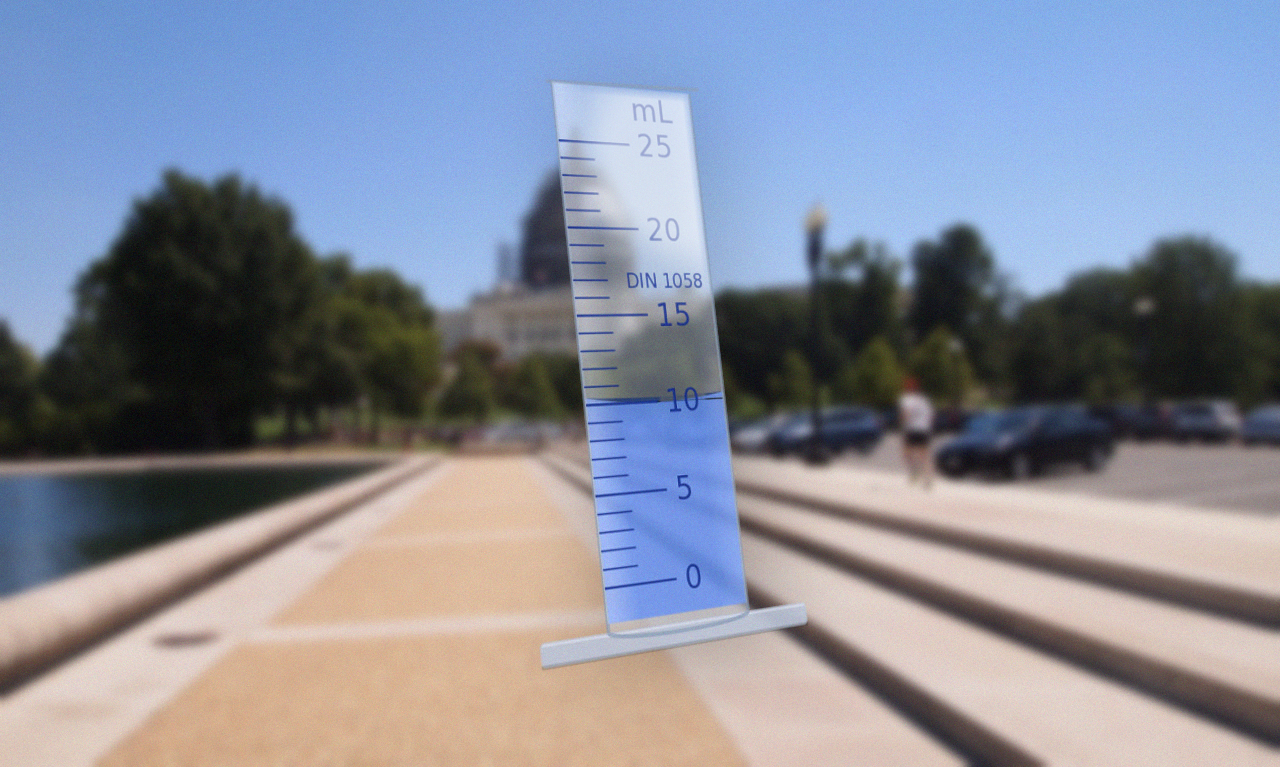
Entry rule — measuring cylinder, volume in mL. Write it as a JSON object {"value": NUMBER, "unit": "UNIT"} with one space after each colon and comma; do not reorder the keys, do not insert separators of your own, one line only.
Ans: {"value": 10, "unit": "mL"}
